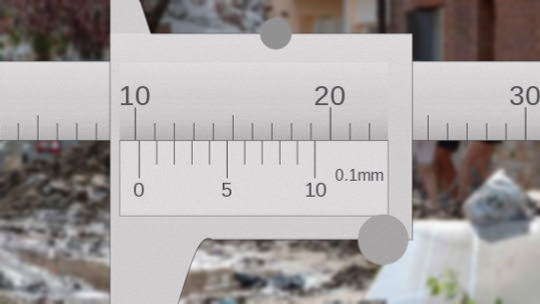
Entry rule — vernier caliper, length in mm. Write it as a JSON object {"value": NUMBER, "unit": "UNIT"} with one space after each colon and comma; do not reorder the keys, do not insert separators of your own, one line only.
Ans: {"value": 10.2, "unit": "mm"}
